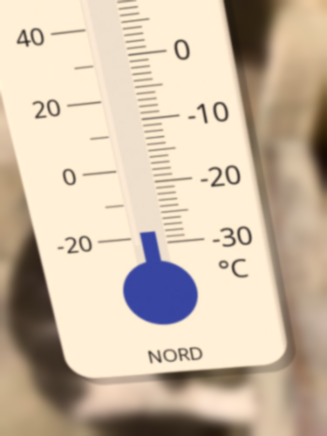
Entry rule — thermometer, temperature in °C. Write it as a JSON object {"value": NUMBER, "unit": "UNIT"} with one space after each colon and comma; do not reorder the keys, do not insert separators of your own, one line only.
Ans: {"value": -28, "unit": "°C"}
